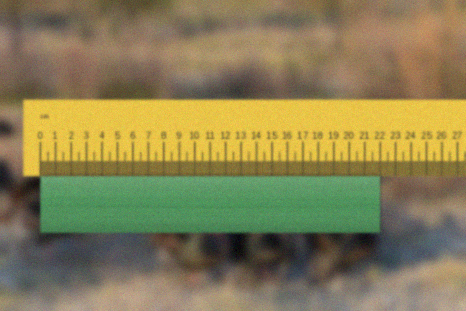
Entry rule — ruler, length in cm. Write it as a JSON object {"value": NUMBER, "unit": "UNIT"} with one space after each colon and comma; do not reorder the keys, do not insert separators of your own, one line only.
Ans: {"value": 22, "unit": "cm"}
